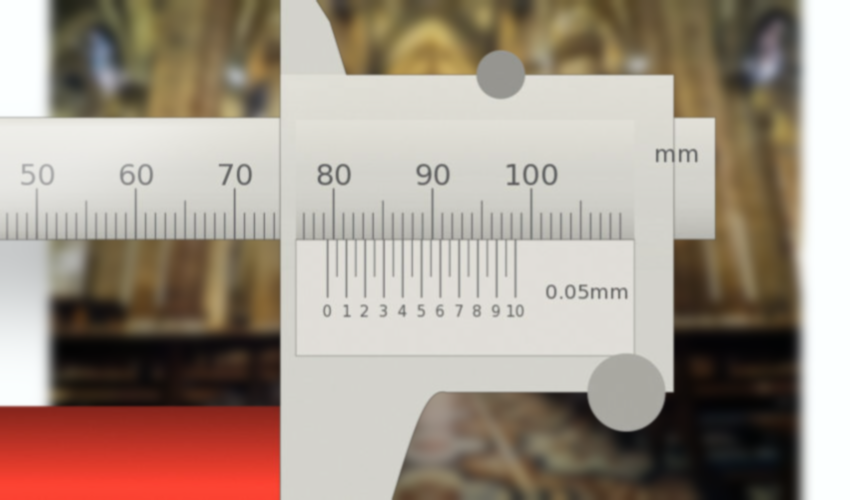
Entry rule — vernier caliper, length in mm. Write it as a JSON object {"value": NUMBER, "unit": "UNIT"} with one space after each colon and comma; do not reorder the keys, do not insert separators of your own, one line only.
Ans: {"value": 79.4, "unit": "mm"}
